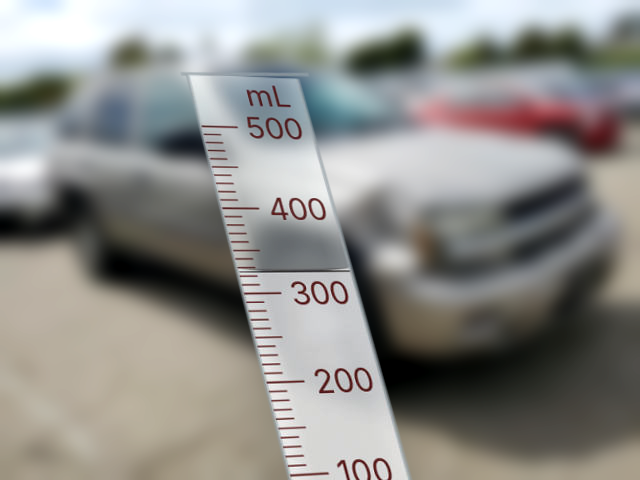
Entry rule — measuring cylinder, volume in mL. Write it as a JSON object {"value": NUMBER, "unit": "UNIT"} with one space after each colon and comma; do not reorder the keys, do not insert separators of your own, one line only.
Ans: {"value": 325, "unit": "mL"}
